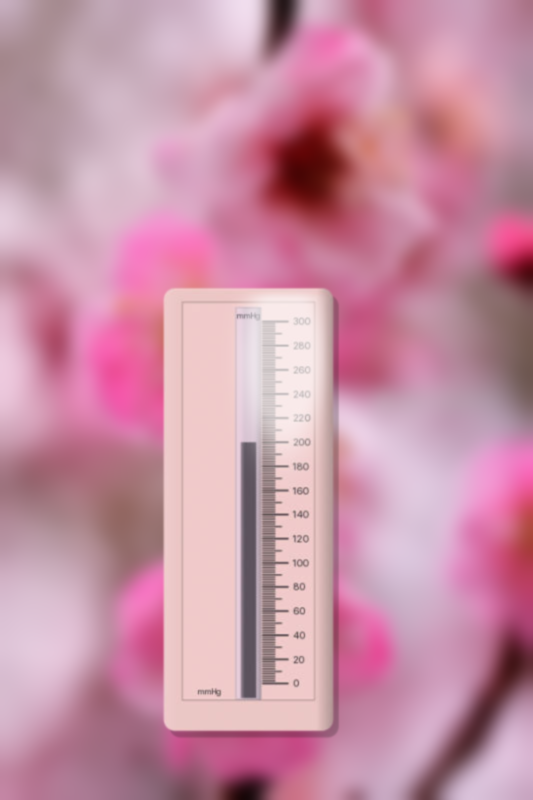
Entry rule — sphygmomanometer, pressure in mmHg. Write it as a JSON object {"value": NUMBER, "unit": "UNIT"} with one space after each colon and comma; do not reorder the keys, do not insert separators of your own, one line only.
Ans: {"value": 200, "unit": "mmHg"}
